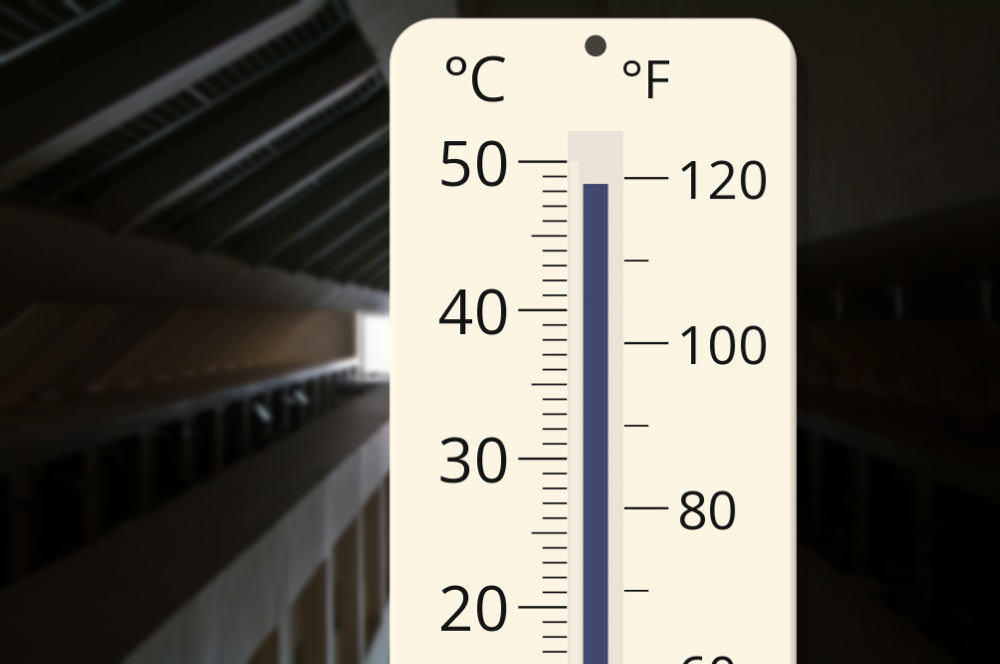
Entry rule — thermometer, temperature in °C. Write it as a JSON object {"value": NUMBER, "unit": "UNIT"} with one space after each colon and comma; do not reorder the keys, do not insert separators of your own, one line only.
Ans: {"value": 48.5, "unit": "°C"}
